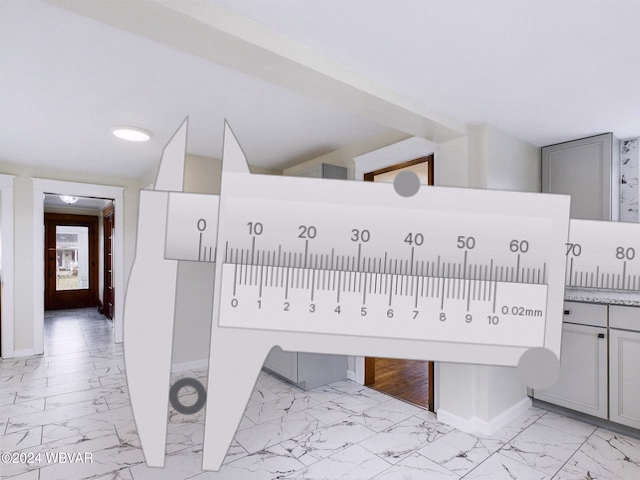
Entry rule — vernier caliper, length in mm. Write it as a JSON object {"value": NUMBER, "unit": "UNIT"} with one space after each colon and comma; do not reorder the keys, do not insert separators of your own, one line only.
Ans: {"value": 7.0, "unit": "mm"}
